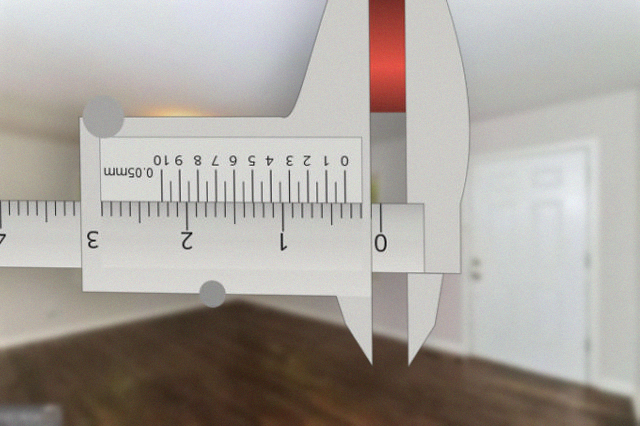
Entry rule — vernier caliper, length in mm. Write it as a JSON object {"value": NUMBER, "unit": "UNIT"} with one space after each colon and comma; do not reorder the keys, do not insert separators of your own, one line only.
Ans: {"value": 3.6, "unit": "mm"}
